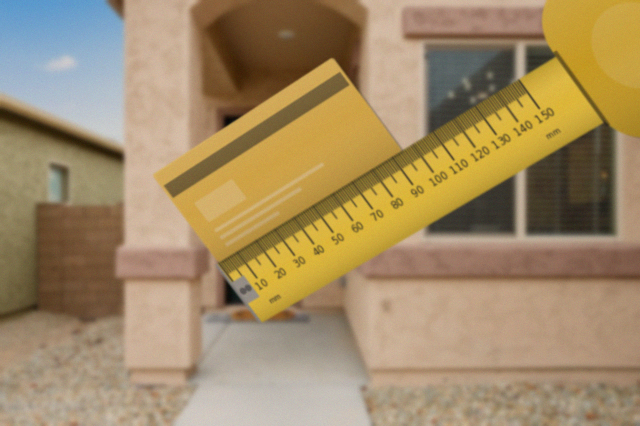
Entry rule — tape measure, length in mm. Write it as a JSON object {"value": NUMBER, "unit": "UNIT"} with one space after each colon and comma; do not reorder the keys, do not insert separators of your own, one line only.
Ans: {"value": 95, "unit": "mm"}
